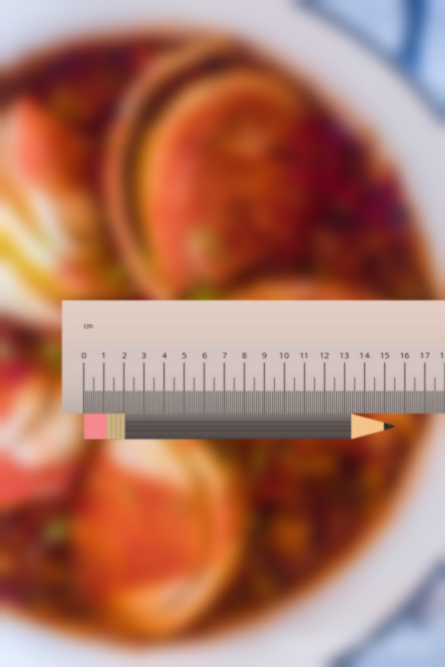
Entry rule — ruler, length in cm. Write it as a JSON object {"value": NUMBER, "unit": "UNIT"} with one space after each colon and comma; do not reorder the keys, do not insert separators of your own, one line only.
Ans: {"value": 15.5, "unit": "cm"}
